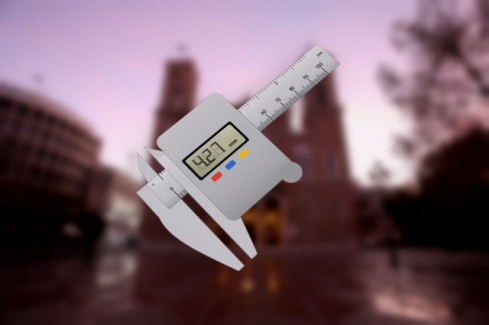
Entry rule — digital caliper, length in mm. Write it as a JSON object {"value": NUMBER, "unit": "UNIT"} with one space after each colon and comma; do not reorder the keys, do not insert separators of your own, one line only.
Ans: {"value": 4.27, "unit": "mm"}
